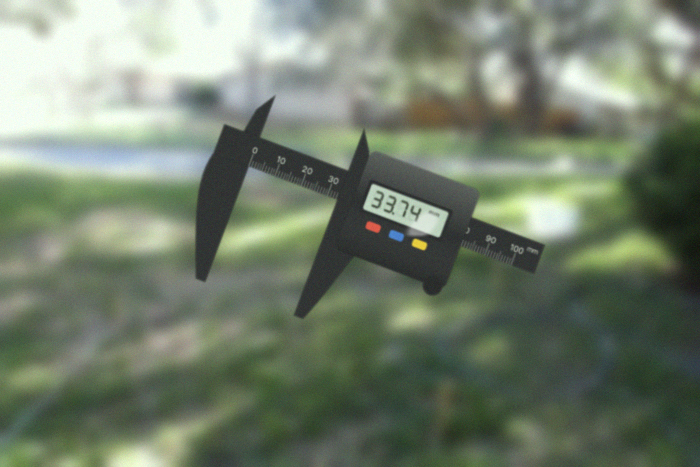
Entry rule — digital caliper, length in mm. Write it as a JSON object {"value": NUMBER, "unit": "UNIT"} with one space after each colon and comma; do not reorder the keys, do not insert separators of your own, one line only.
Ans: {"value": 33.74, "unit": "mm"}
